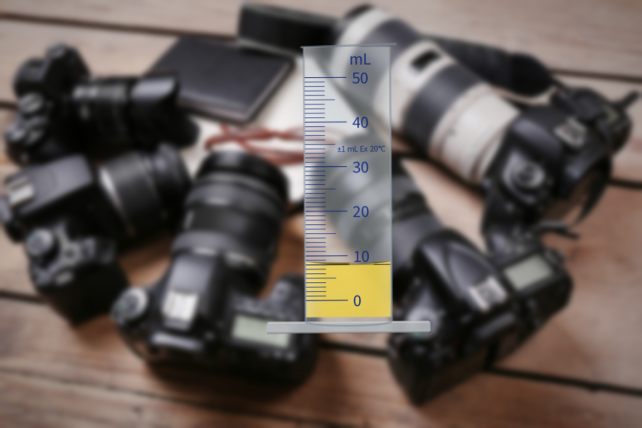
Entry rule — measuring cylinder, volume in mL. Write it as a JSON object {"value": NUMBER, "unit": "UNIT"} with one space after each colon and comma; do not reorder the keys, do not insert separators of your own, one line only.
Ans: {"value": 8, "unit": "mL"}
